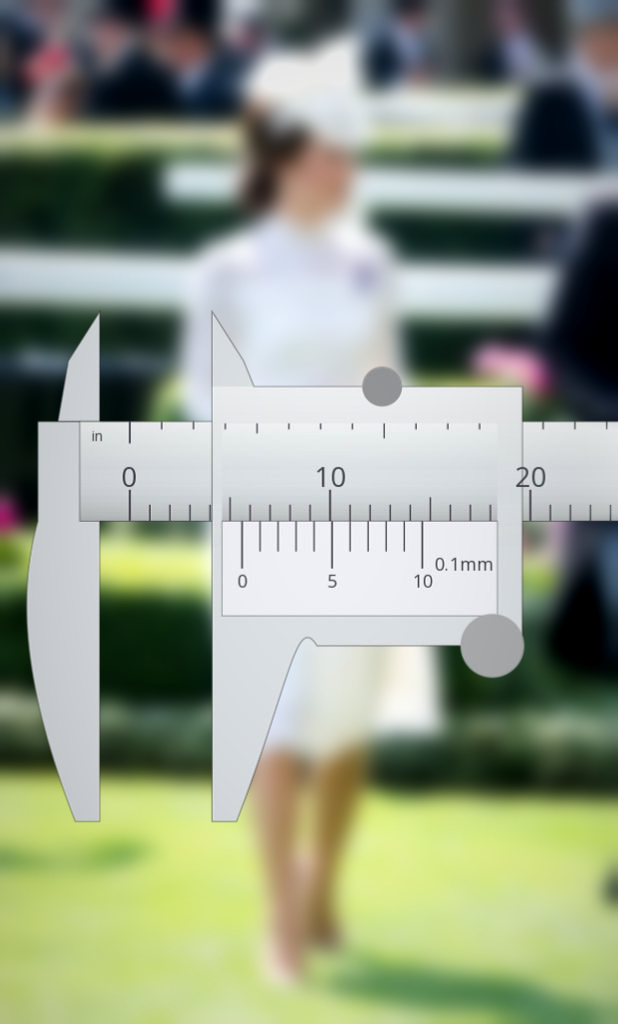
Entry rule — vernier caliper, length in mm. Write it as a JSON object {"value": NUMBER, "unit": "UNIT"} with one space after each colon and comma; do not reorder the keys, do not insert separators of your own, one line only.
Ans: {"value": 5.6, "unit": "mm"}
